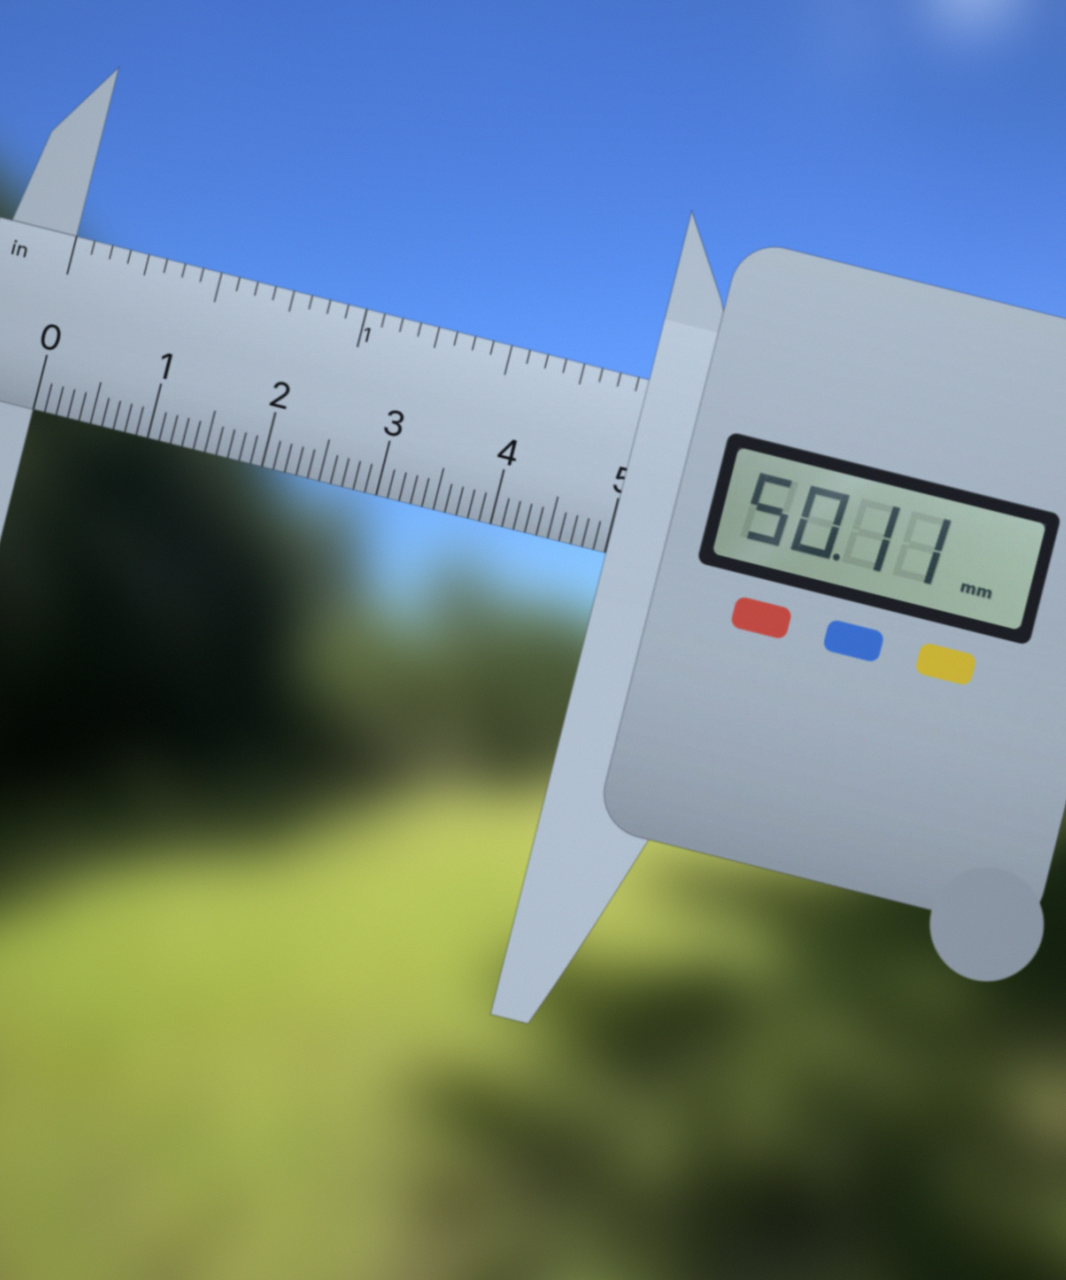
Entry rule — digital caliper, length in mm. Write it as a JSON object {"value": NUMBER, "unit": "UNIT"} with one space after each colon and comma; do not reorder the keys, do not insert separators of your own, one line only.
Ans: {"value": 50.11, "unit": "mm"}
